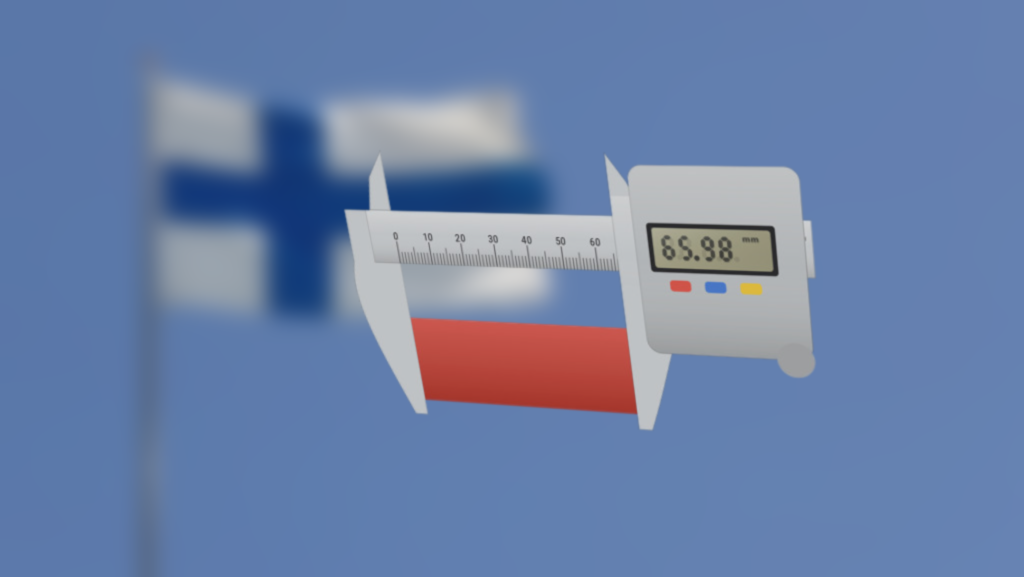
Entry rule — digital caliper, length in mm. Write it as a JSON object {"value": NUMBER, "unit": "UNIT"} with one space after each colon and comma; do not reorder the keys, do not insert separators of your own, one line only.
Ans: {"value": 65.98, "unit": "mm"}
